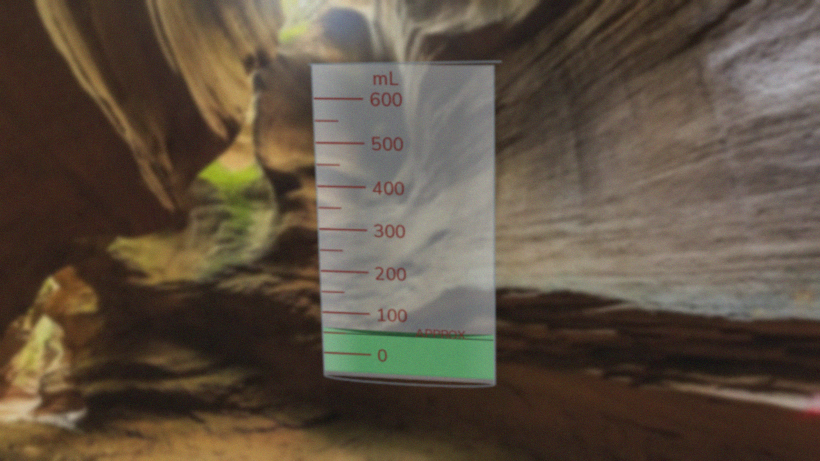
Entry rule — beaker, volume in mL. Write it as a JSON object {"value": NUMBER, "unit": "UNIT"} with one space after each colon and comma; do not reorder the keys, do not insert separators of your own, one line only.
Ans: {"value": 50, "unit": "mL"}
